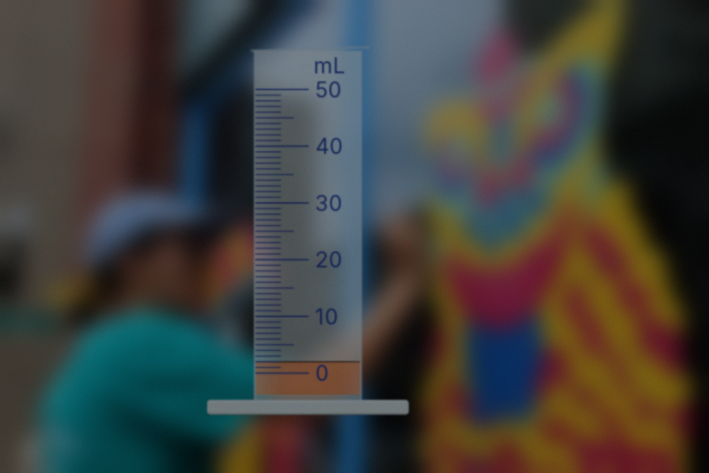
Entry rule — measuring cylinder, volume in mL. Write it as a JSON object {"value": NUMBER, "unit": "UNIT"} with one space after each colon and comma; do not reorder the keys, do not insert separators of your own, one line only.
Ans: {"value": 2, "unit": "mL"}
